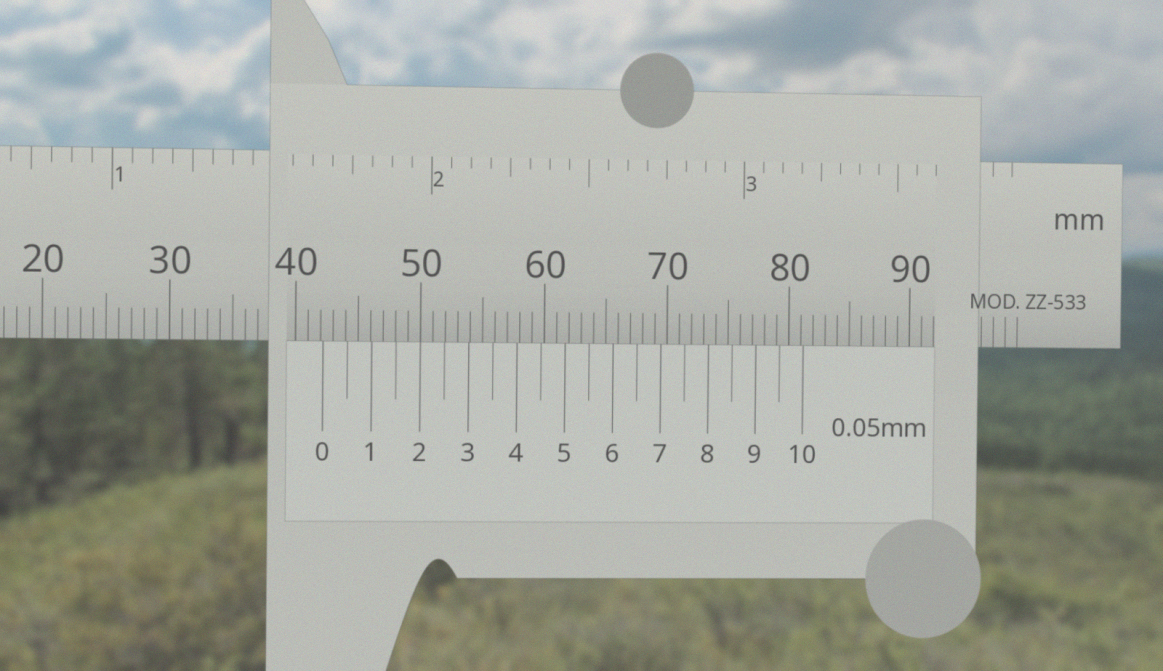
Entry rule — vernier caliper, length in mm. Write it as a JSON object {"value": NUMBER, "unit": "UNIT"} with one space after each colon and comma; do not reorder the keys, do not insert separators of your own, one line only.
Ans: {"value": 42.2, "unit": "mm"}
